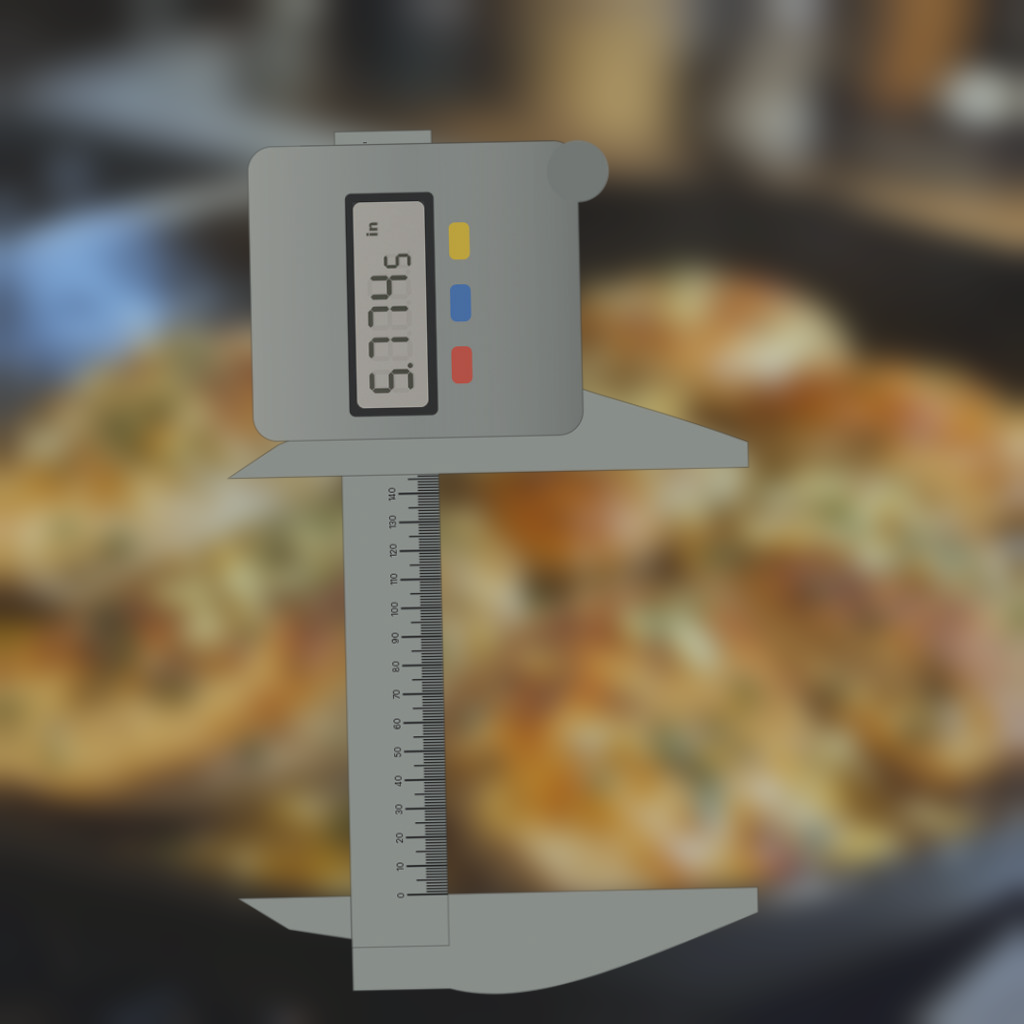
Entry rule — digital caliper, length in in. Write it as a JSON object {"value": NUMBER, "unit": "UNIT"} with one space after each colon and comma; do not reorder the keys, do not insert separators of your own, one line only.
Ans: {"value": 5.7745, "unit": "in"}
